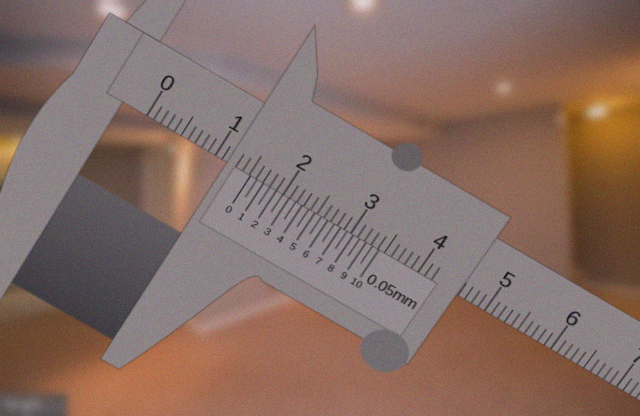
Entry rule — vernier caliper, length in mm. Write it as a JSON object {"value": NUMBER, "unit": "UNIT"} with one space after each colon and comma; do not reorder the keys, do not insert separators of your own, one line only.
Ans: {"value": 15.2, "unit": "mm"}
